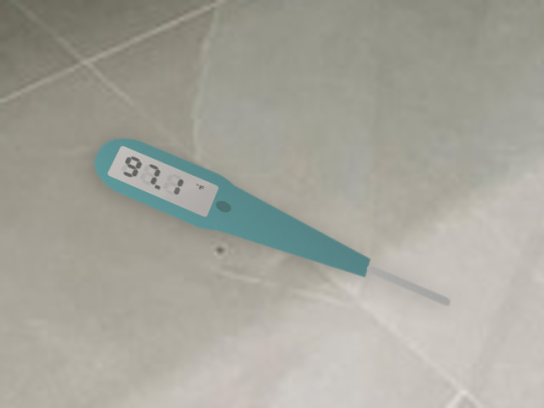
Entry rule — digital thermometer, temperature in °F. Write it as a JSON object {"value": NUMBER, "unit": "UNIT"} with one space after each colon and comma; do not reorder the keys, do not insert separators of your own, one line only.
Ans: {"value": 97.1, "unit": "°F"}
